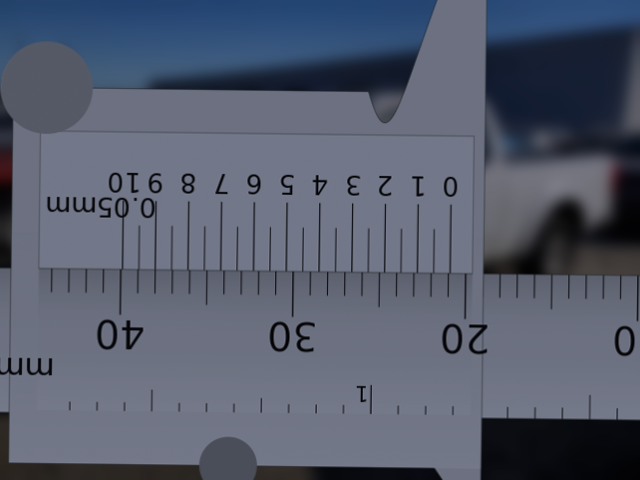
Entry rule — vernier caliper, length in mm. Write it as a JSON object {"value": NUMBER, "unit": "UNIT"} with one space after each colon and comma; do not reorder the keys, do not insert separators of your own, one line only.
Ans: {"value": 20.9, "unit": "mm"}
